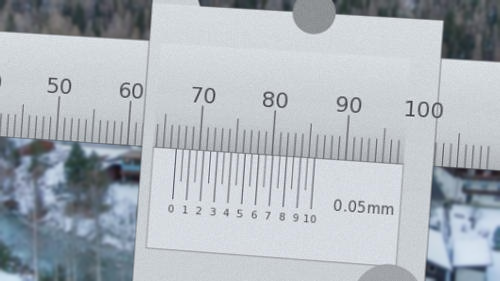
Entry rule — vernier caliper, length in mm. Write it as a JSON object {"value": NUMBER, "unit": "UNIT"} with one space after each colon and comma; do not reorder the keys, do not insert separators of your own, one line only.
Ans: {"value": 66.8, "unit": "mm"}
